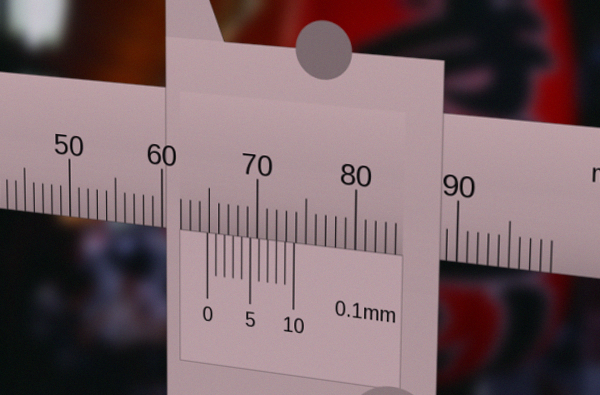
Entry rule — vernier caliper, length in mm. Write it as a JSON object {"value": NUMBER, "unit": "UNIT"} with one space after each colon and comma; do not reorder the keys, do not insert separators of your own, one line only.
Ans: {"value": 64.8, "unit": "mm"}
